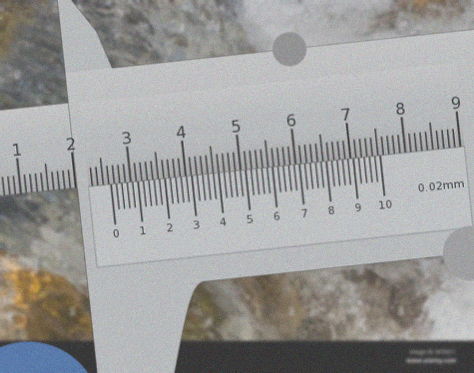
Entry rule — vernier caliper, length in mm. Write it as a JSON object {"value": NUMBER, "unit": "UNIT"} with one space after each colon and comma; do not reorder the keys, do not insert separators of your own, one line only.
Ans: {"value": 26.4, "unit": "mm"}
